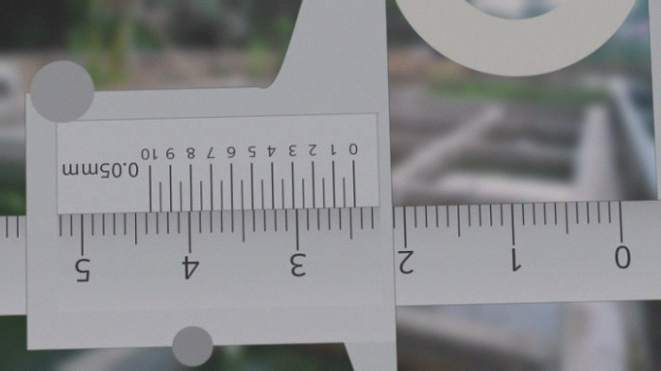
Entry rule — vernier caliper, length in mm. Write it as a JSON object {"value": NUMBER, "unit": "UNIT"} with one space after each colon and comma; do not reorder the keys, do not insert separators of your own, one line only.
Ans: {"value": 24.6, "unit": "mm"}
